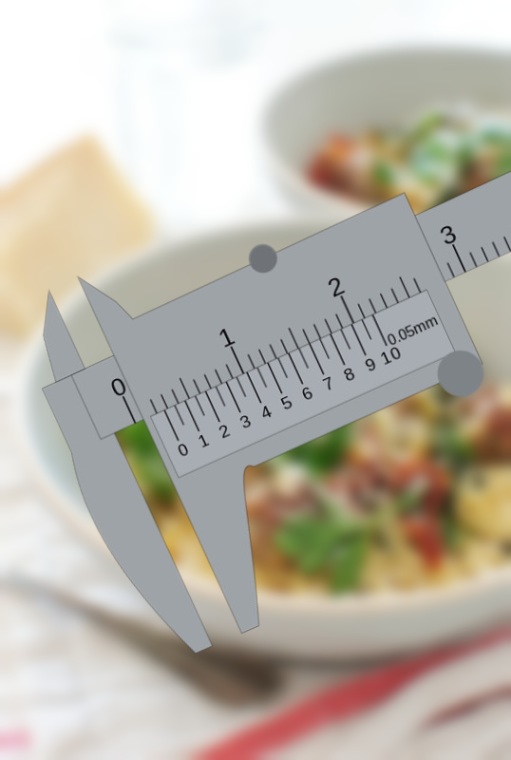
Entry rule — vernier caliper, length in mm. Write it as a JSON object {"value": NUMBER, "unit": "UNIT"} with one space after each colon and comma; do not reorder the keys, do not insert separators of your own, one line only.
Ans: {"value": 2.7, "unit": "mm"}
